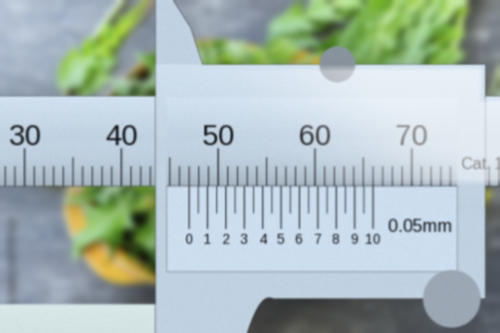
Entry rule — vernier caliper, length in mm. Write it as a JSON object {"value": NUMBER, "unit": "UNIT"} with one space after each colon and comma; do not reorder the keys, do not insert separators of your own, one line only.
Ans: {"value": 47.0, "unit": "mm"}
